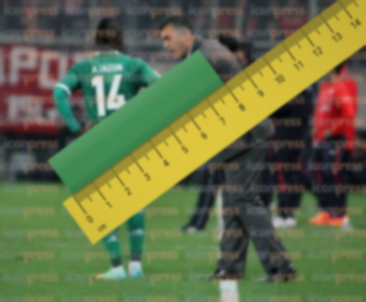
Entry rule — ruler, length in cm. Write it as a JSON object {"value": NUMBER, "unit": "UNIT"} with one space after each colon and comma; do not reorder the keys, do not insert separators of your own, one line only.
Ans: {"value": 8, "unit": "cm"}
